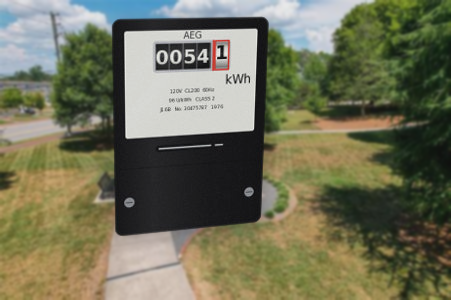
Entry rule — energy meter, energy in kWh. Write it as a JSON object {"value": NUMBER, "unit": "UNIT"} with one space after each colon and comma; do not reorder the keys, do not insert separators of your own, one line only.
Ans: {"value": 54.1, "unit": "kWh"}
